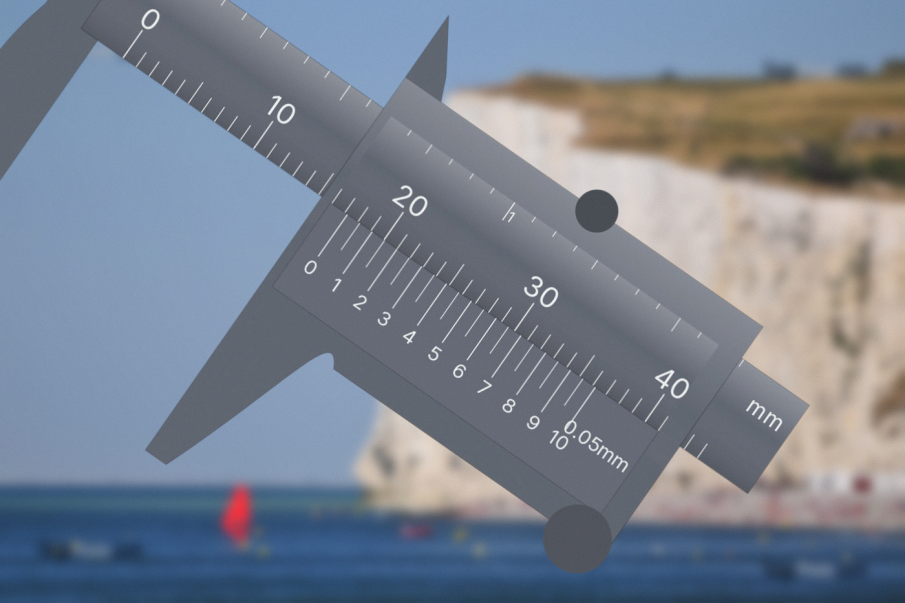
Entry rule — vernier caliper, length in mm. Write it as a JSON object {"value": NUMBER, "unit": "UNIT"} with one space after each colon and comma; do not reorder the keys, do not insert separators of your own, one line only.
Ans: {"value": 17.2, "unit": "mm"}
